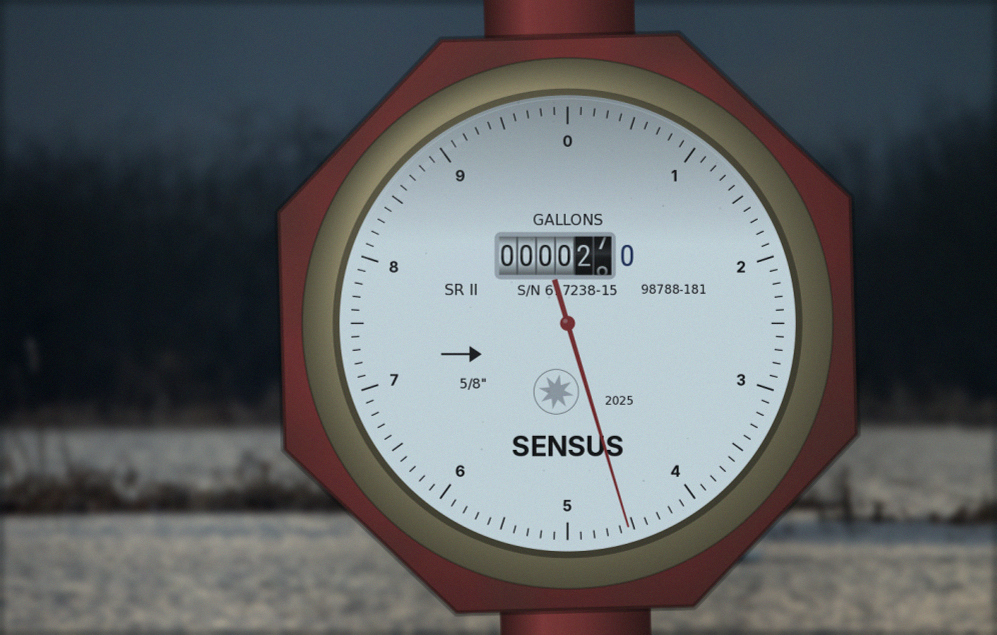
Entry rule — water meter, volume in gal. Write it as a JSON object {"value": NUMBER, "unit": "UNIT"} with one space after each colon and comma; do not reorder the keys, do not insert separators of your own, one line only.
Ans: {"value": 274.5, "unit": "gal"}
